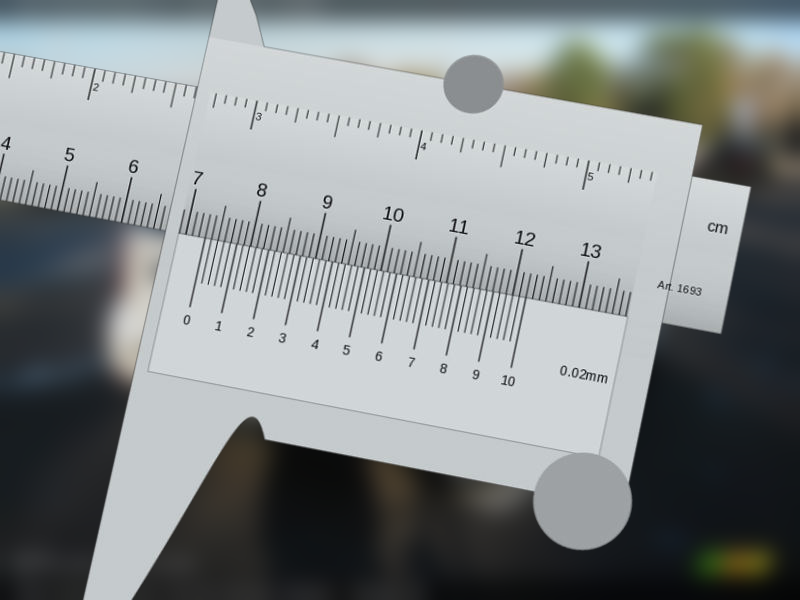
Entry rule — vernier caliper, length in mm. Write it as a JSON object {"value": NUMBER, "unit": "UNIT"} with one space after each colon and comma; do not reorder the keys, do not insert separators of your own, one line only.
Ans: {"value": 73.0, "unit": "mm"}
